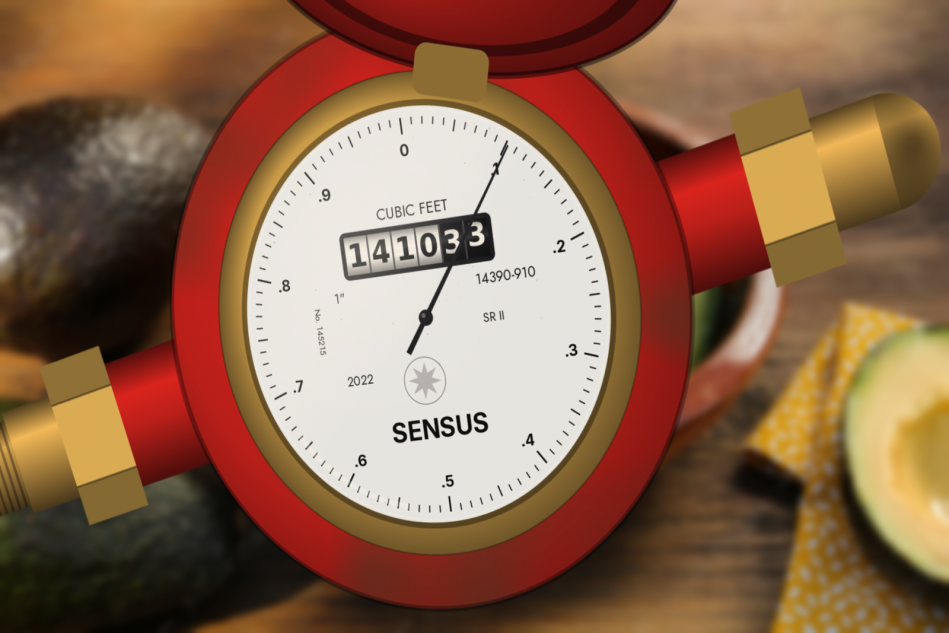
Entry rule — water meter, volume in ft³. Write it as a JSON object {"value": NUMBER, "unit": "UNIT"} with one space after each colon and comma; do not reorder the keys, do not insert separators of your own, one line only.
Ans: {"value": 141033.10, "unit": "ft³"}
